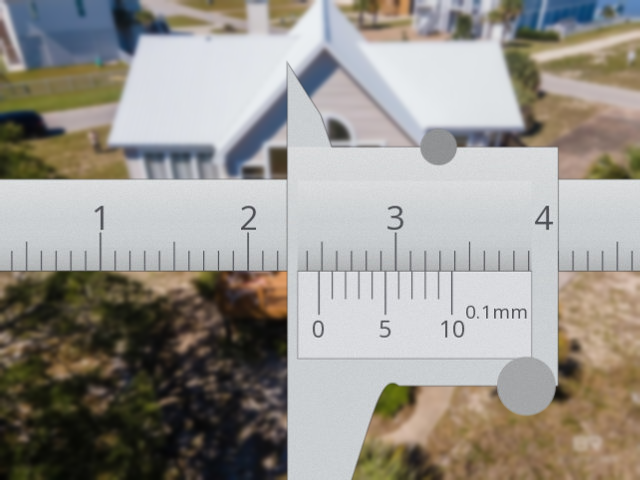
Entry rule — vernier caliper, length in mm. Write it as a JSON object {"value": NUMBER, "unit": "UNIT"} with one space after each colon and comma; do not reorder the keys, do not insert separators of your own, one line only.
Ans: {"value": 24.8, "unit": "mm"}
